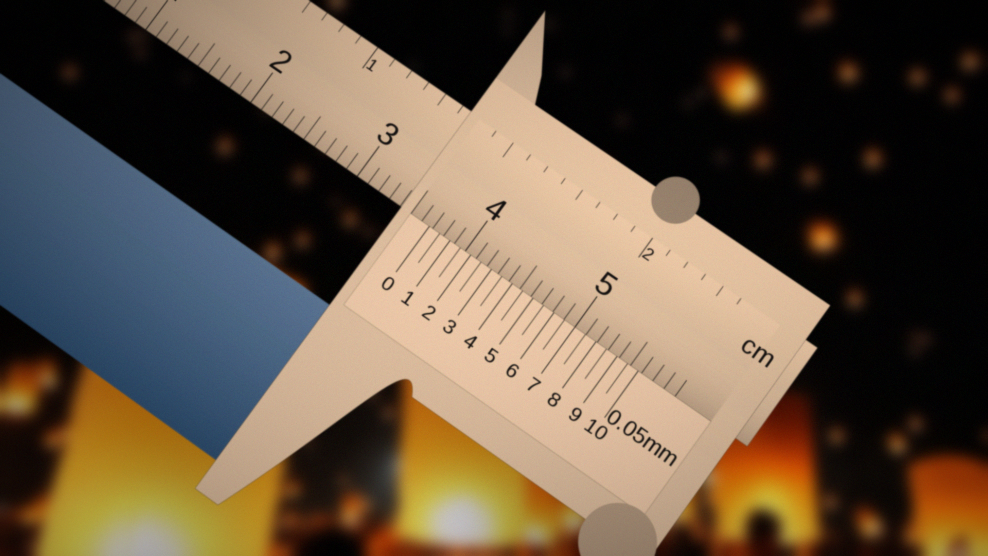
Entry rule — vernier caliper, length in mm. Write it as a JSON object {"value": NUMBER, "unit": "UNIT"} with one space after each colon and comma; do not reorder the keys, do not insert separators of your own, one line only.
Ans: {"value": 36.7, "unit": "mm"}
